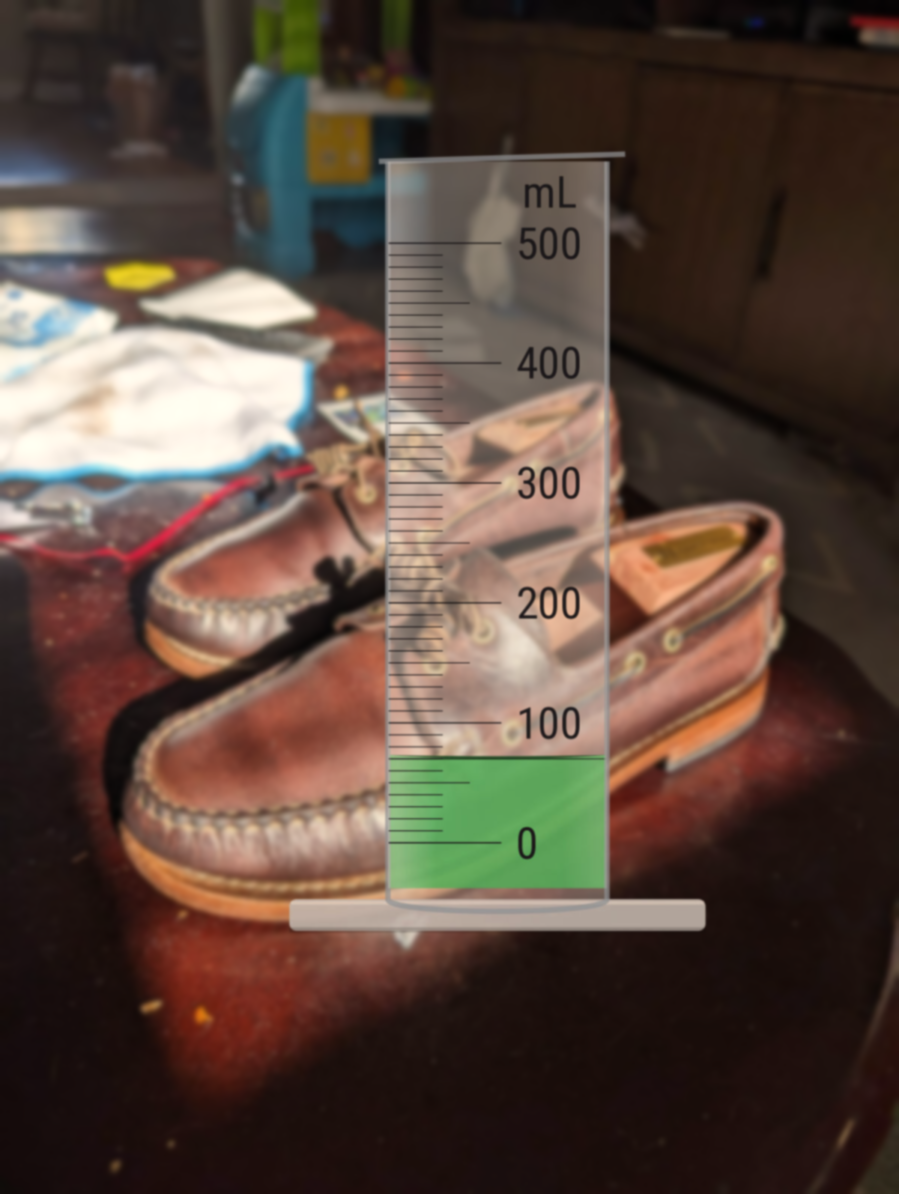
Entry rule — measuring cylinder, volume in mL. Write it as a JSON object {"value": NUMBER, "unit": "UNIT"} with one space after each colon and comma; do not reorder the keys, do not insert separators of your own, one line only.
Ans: {"value": 70, "unit": "mL"}
